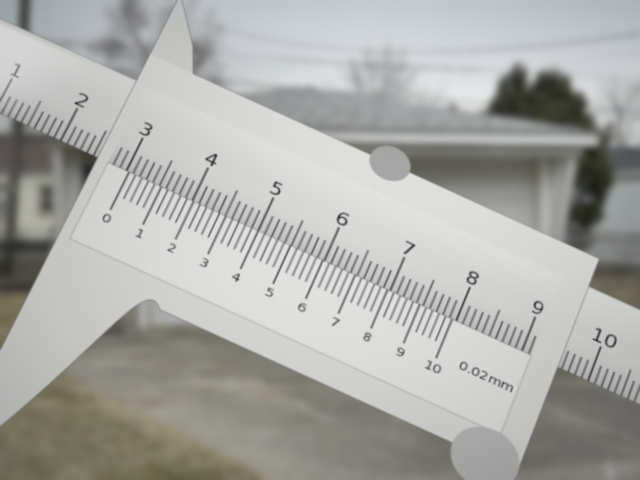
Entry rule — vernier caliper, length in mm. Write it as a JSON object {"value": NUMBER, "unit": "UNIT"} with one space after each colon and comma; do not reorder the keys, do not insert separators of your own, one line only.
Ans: {"value": 30.4, "unit": "mm"}
